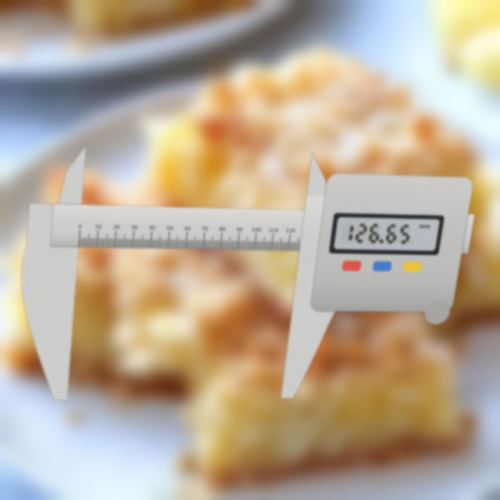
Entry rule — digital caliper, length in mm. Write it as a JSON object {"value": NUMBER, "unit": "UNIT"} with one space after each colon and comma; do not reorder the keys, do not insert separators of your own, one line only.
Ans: {"value": 126.65, "unit": "mm"}
